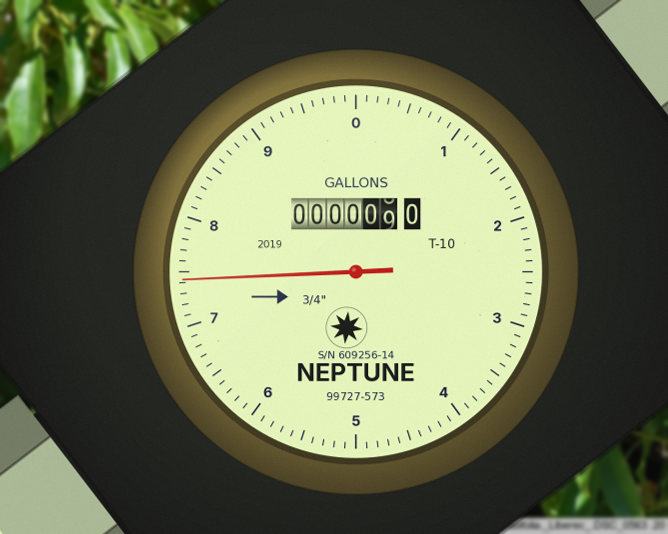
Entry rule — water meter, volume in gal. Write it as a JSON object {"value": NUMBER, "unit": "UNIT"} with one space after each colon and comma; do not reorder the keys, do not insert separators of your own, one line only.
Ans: {"value": 87.4, "unit": "gal"}
